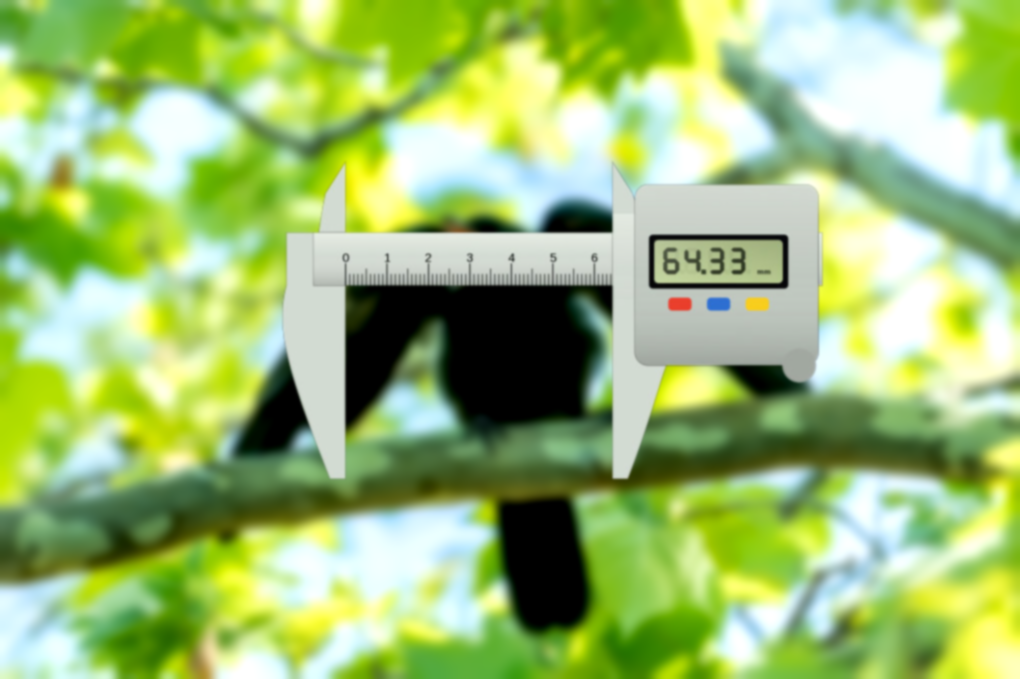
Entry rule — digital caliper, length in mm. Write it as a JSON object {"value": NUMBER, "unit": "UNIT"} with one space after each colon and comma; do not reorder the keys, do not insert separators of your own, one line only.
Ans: {"value": 64.33, "unit": "mm"}
